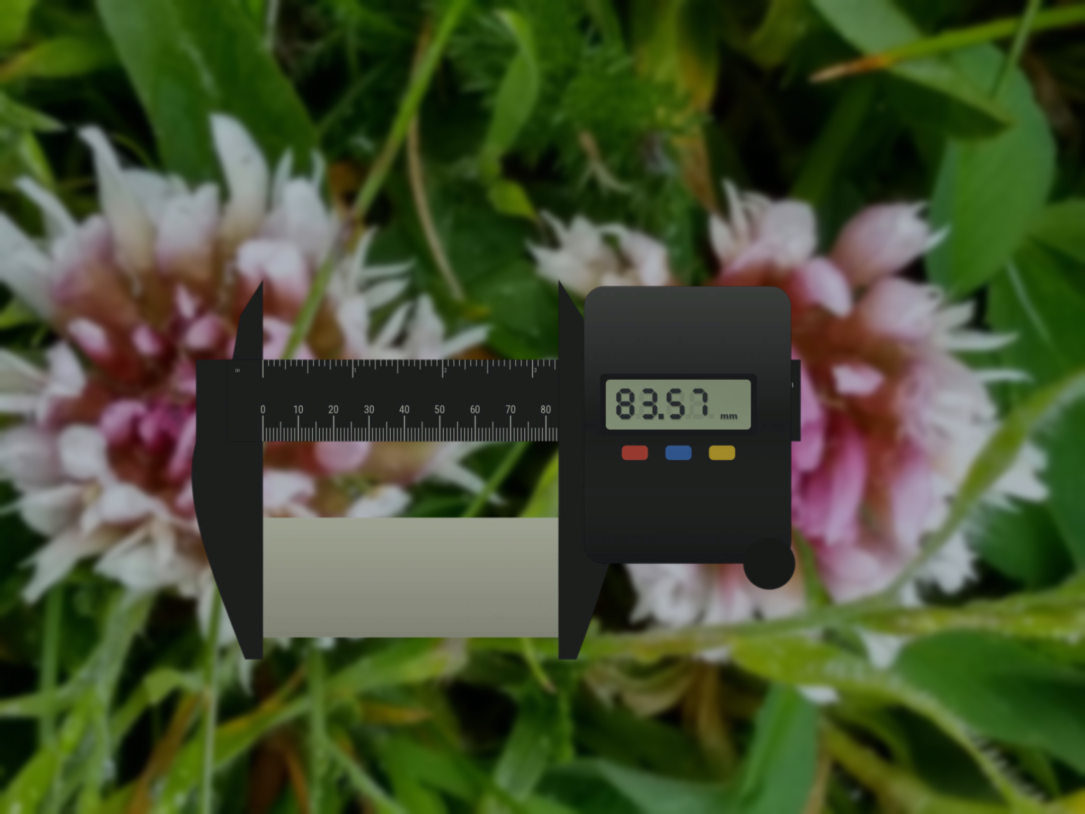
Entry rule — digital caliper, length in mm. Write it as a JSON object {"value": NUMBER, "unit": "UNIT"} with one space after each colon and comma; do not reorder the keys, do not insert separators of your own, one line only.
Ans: {"value": 83.57, "unit": "mm"}
